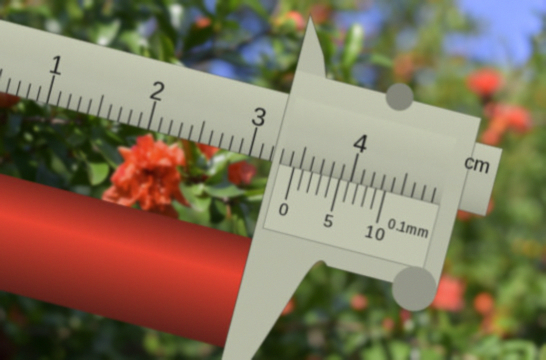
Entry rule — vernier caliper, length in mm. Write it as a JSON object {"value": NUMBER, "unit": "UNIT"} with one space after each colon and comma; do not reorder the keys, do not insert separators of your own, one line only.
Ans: {"value": 34.4, "unit": "mm"}
